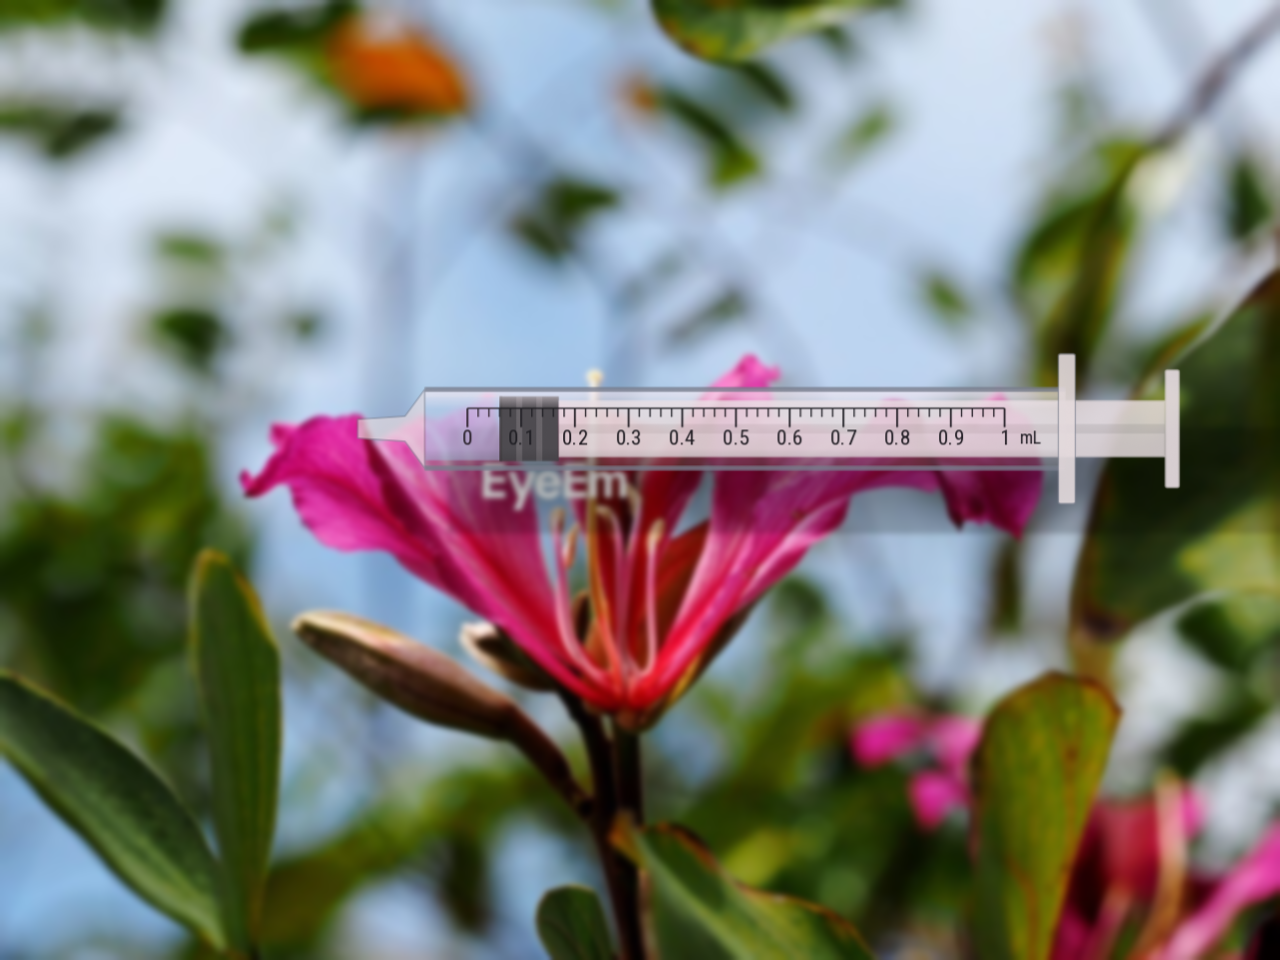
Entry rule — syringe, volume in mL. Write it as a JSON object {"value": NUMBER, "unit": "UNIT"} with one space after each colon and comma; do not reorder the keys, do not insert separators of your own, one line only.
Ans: {"value": 0.06, "unit": "mL"}
